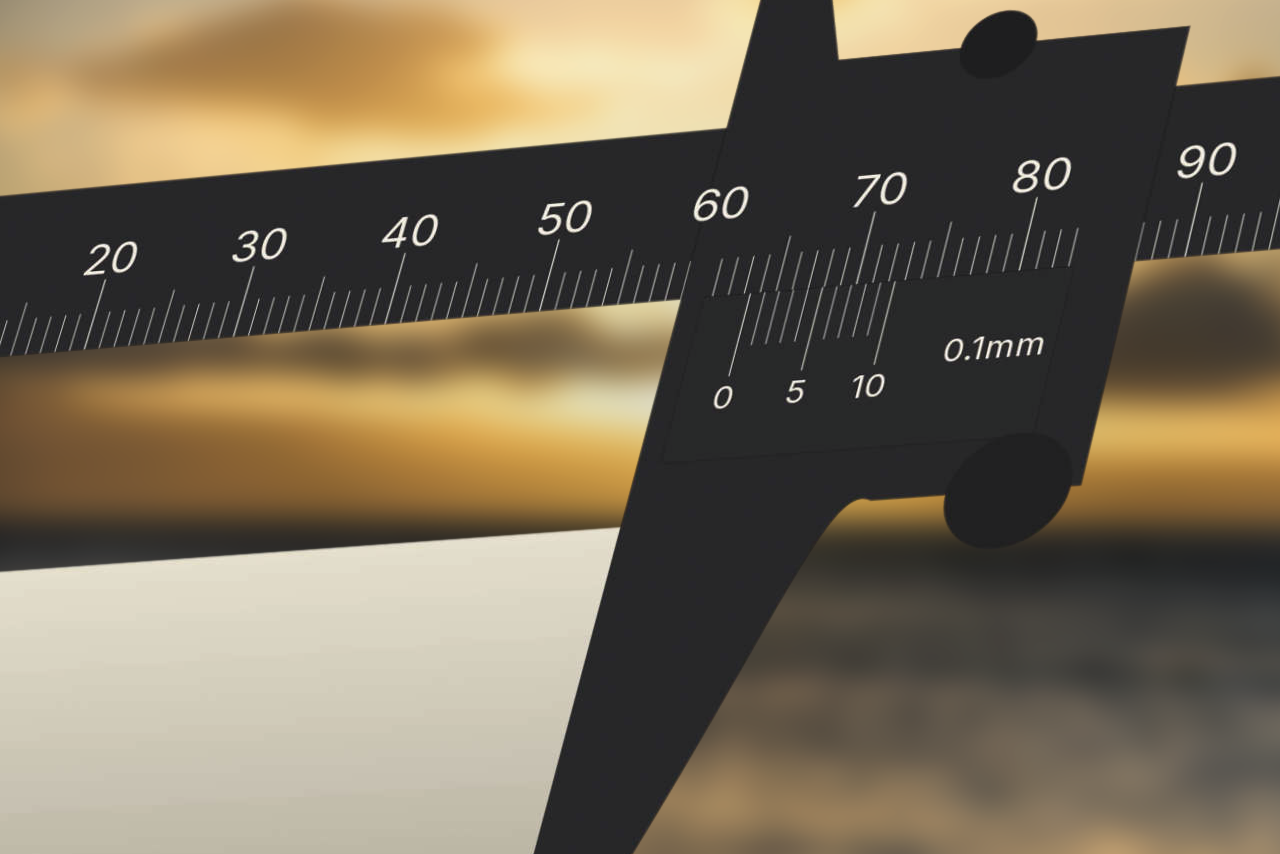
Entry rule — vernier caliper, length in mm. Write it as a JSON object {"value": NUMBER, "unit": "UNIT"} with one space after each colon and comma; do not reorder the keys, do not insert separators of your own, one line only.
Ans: {"value": 63.4, "unit": "mm"}
